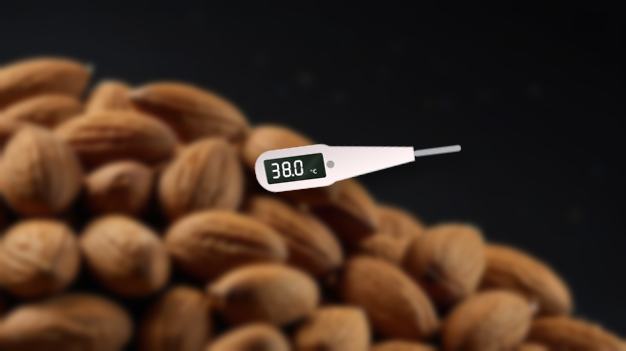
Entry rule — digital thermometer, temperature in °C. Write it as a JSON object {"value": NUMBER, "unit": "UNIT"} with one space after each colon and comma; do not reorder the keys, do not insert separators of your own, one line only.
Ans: {"value": 38.0, "unit": "°C"}
